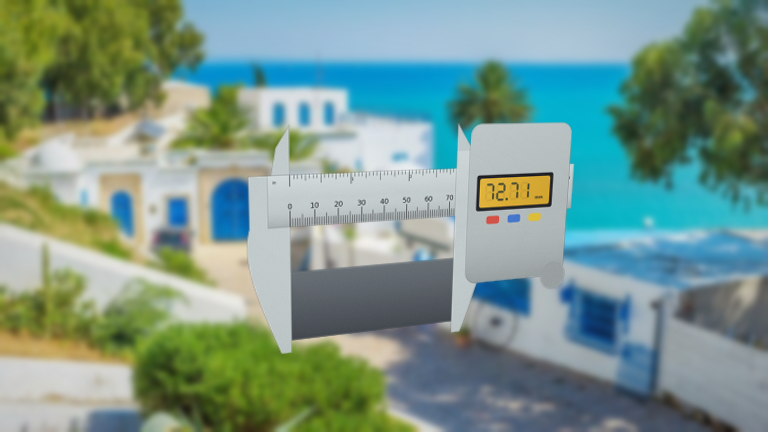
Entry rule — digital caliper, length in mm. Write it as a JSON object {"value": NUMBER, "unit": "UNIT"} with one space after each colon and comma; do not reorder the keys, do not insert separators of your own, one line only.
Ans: {"value": 72.71, "unit": "mm"}
